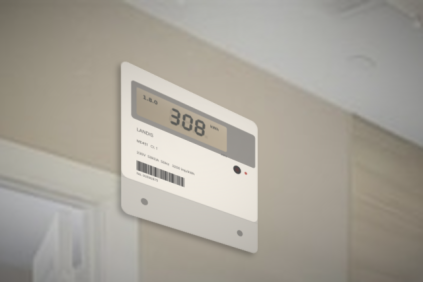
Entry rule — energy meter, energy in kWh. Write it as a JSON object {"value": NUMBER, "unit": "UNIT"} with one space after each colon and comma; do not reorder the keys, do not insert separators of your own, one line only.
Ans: {"value": 308, "unit": "kWh"}
